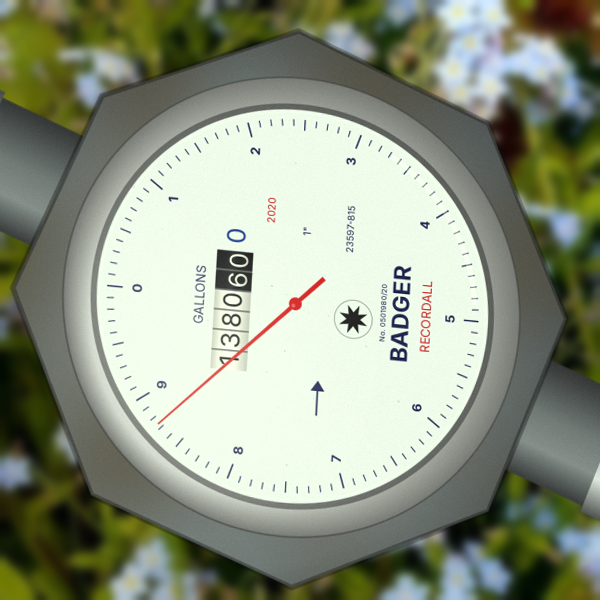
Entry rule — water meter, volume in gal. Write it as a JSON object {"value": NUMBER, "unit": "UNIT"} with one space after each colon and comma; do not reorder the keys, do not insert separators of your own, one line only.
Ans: {"value": 1380598.7, "unit": "gal"}
